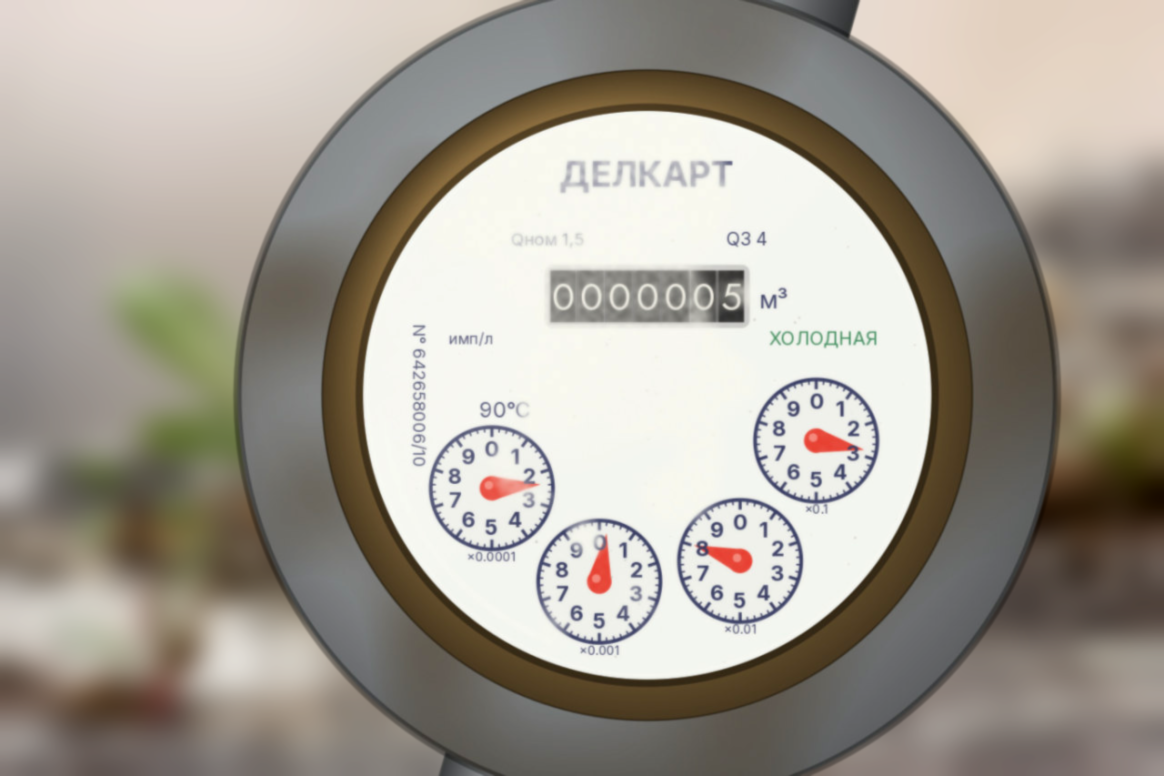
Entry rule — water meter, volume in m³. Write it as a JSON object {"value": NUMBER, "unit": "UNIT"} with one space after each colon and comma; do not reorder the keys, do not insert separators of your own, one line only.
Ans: {"value": 5.2802, "unit": "m³"}
